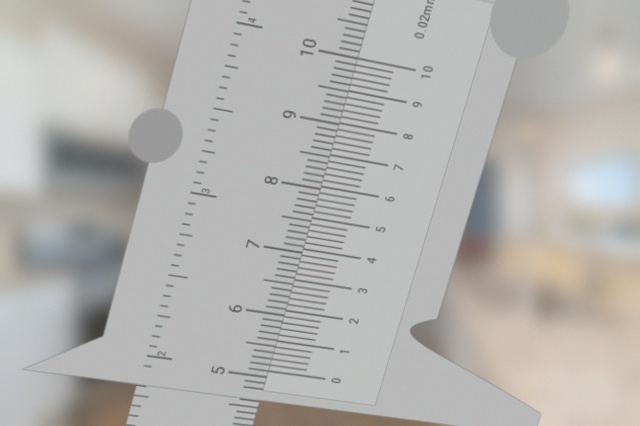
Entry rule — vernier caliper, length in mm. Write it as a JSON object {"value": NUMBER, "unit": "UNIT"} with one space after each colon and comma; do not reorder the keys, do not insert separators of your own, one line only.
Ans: {"value": 51.0, "unit": "mm"}
